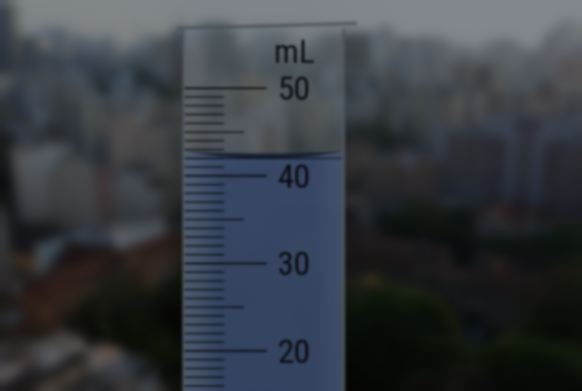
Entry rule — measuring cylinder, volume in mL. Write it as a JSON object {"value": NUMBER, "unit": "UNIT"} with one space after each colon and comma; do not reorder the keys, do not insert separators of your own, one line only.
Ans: {"value": 42, "unit": "mL"}
